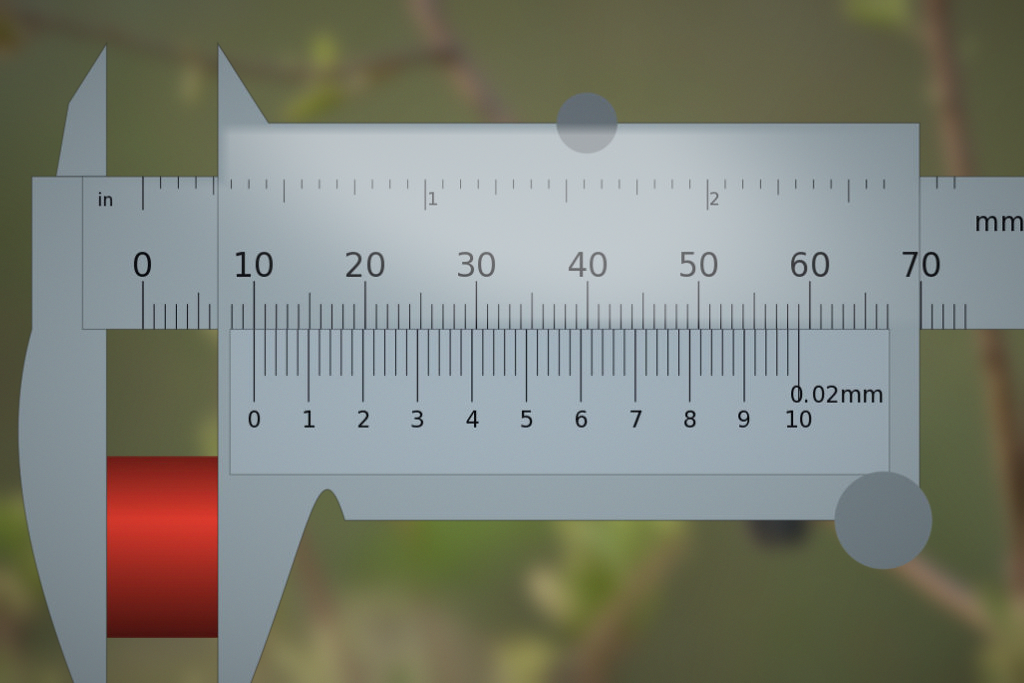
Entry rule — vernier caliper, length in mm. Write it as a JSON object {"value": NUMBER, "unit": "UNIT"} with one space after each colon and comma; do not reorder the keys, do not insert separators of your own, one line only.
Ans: {"value": 10.0, "unit": "mm"}
